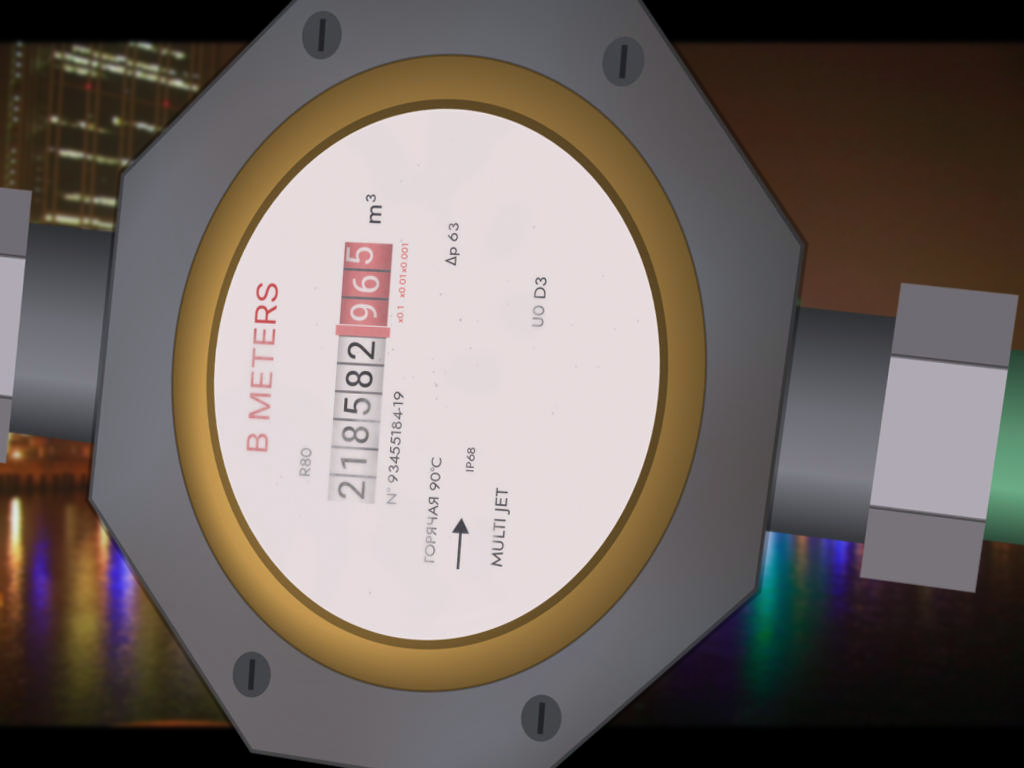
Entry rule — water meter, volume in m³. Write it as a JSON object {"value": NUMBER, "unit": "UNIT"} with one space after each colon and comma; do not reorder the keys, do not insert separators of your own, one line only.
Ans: {"value": 218582.965, "unit": "m³"}
